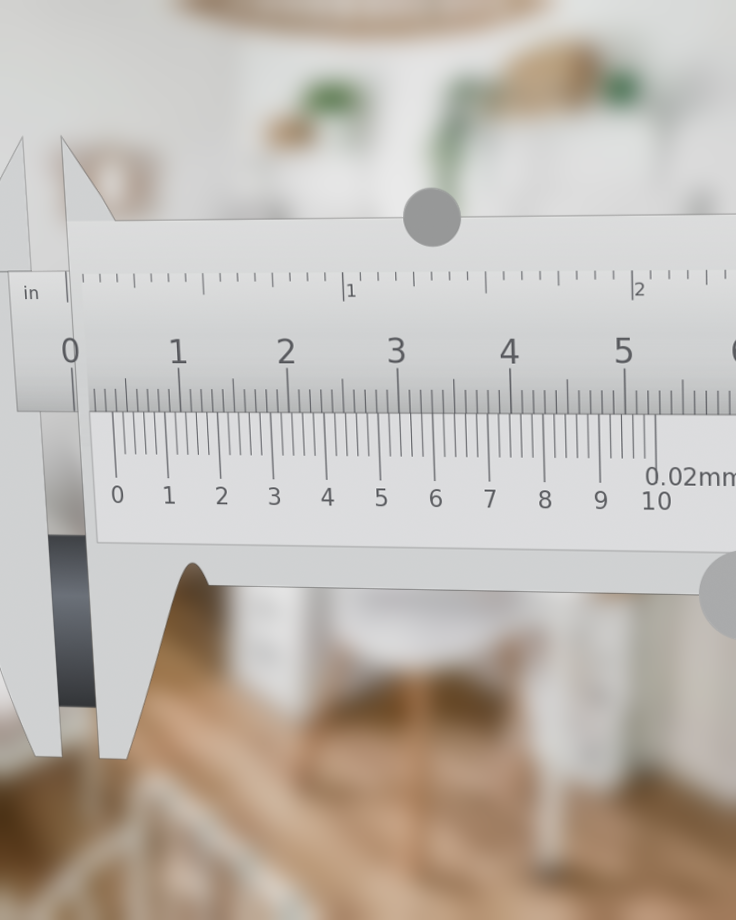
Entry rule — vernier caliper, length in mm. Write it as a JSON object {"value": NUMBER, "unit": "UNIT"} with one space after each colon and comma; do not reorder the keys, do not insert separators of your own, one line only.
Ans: {"value": 3.6, "unit": "mm"}
